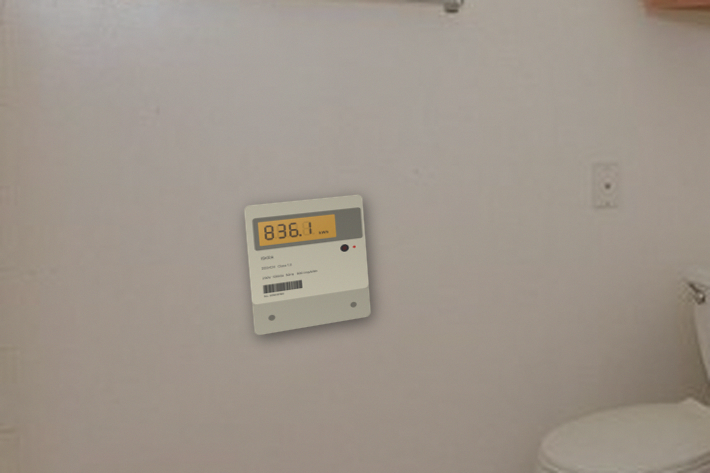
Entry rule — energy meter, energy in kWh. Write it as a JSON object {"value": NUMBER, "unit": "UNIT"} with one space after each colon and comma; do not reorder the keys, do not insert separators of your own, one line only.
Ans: {"value": 836.1, "unit": "kWh"}
